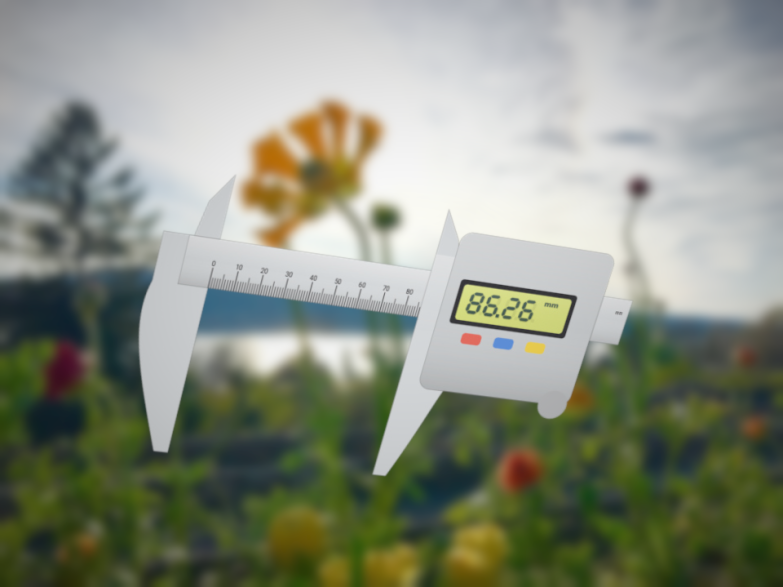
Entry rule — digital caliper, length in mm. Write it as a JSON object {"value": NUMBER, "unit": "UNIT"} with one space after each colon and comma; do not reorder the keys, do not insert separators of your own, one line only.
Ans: {"value": 86.26, "unit": "mm"}
